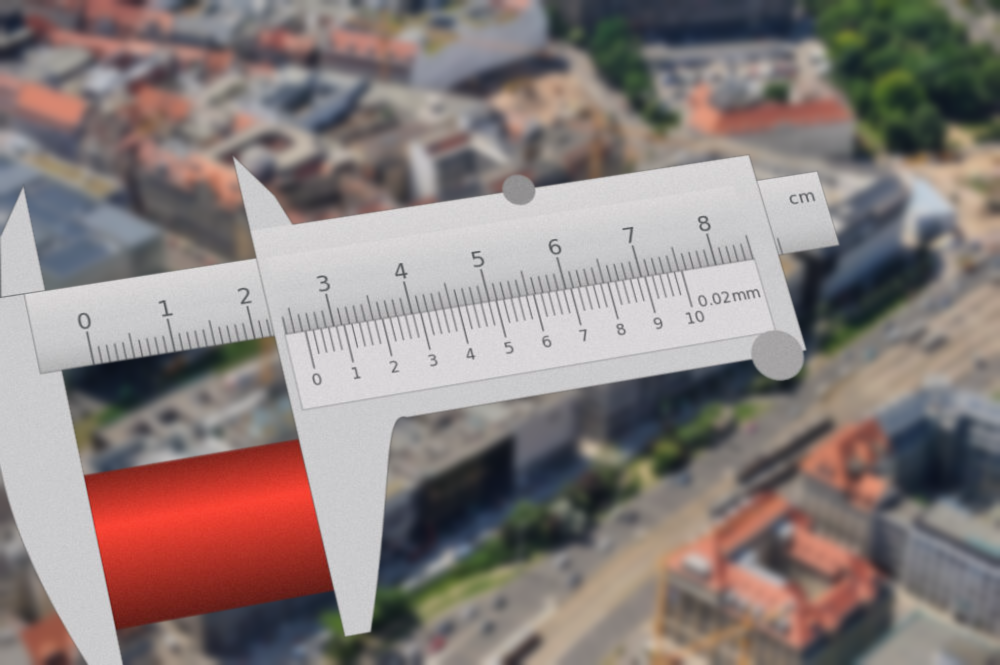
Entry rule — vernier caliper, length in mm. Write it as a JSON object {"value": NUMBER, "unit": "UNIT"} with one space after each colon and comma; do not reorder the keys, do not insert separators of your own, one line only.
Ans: {"value": 26.4, "unit": "mm"}
